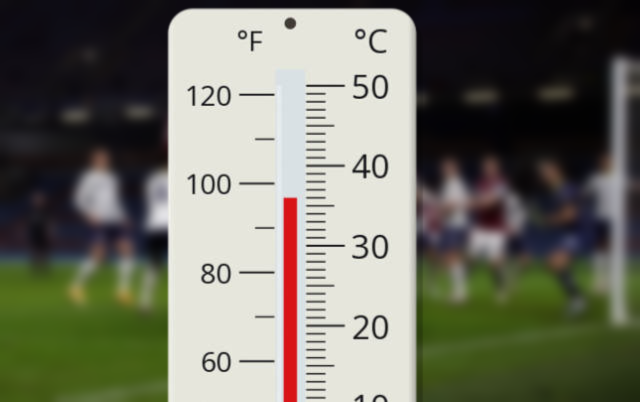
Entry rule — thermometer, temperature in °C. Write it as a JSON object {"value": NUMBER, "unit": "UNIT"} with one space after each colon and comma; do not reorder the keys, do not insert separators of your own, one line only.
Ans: {"value": 36, "unit": "°C"}
